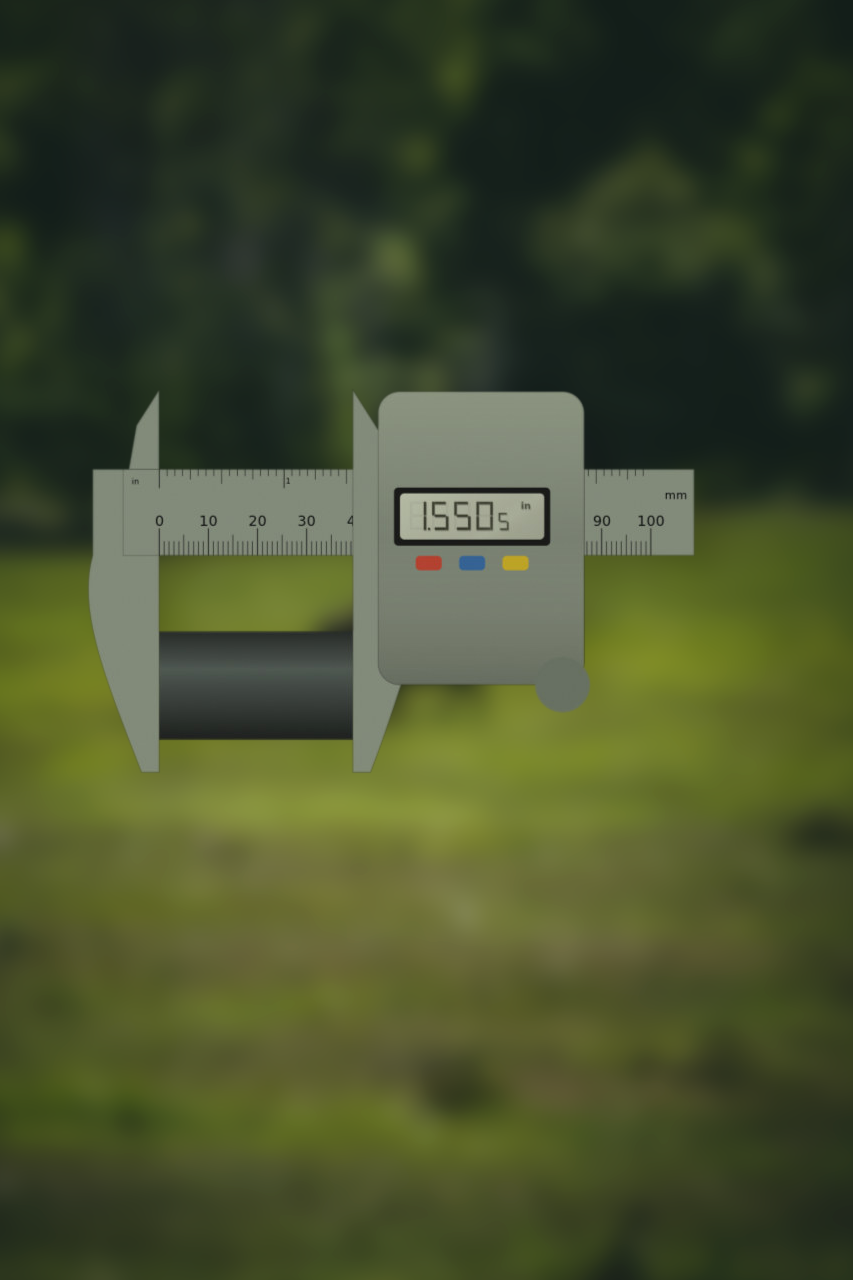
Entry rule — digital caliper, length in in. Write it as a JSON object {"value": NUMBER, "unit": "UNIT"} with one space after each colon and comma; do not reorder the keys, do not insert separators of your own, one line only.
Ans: {"value": 1.5505, "unit": "in"}
